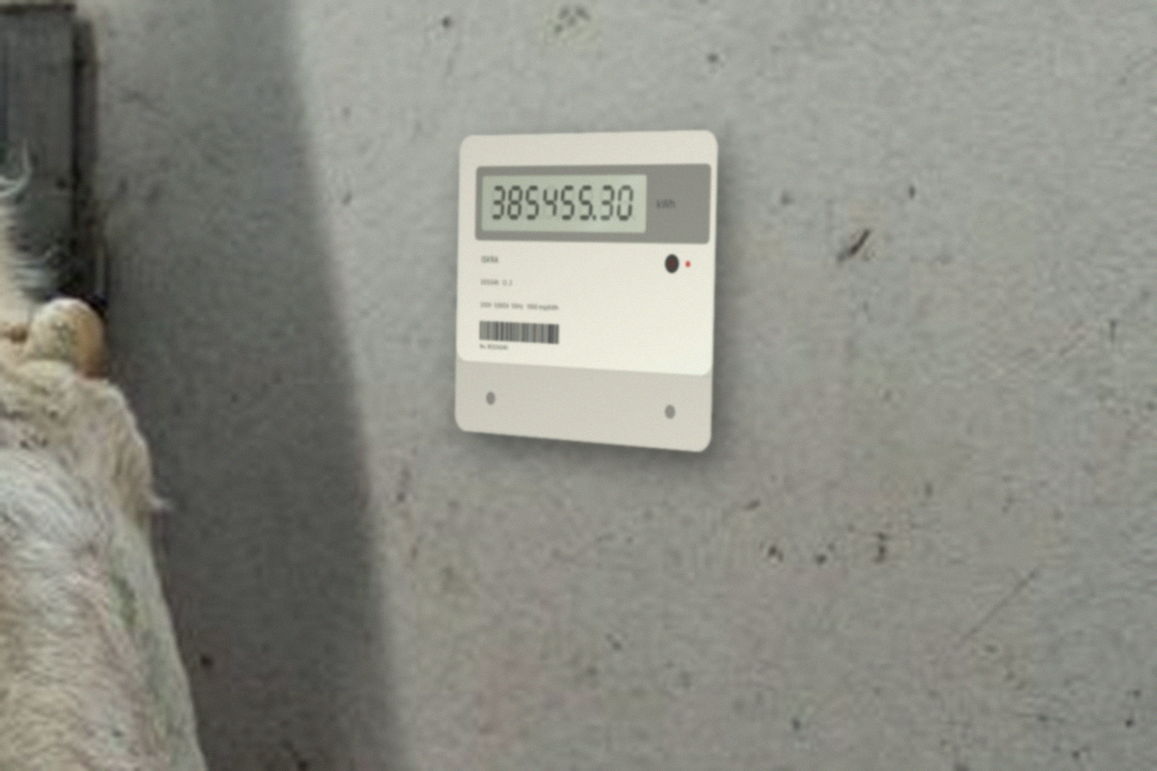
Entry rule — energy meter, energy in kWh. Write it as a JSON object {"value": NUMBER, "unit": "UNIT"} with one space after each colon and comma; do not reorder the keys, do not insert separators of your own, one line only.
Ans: {"value": 385455.30, "unit": "kWh"}
